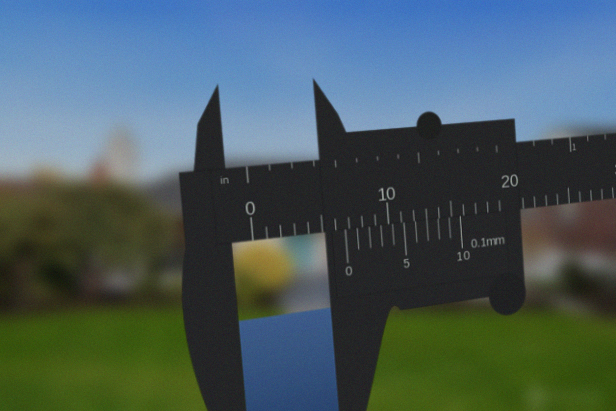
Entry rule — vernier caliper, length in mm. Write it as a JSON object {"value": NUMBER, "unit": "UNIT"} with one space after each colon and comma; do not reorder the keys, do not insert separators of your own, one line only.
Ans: {"value": 6.7, "unit": "mm"}
